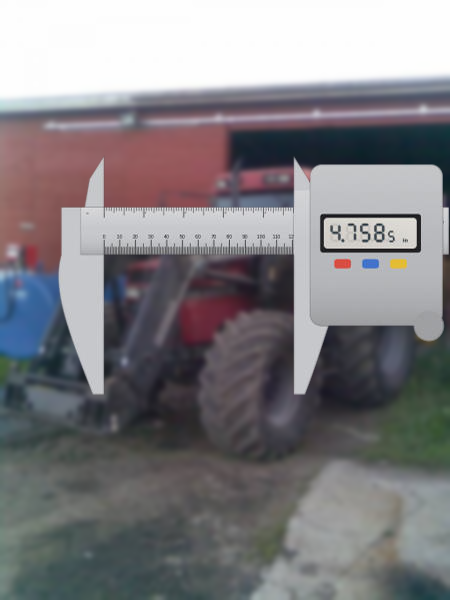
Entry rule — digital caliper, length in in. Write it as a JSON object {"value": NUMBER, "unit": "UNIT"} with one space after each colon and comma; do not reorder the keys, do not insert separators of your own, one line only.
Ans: {"value": 4.7585, "unit": "in"}
